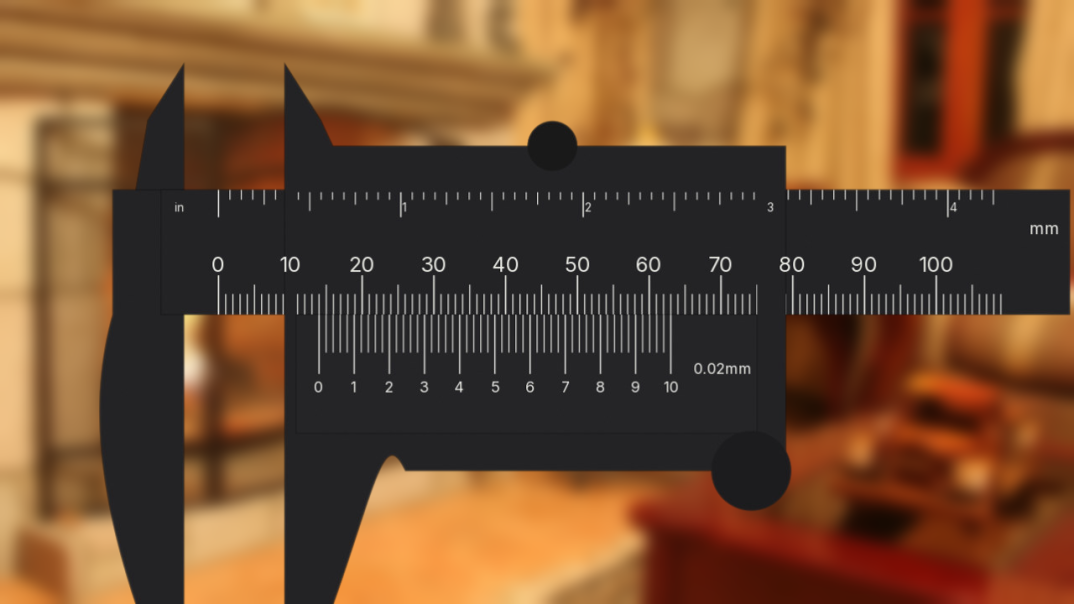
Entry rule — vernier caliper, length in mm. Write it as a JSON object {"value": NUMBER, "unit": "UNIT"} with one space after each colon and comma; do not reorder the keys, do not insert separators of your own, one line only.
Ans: {"value": 14.0, "unit": "mm"}
